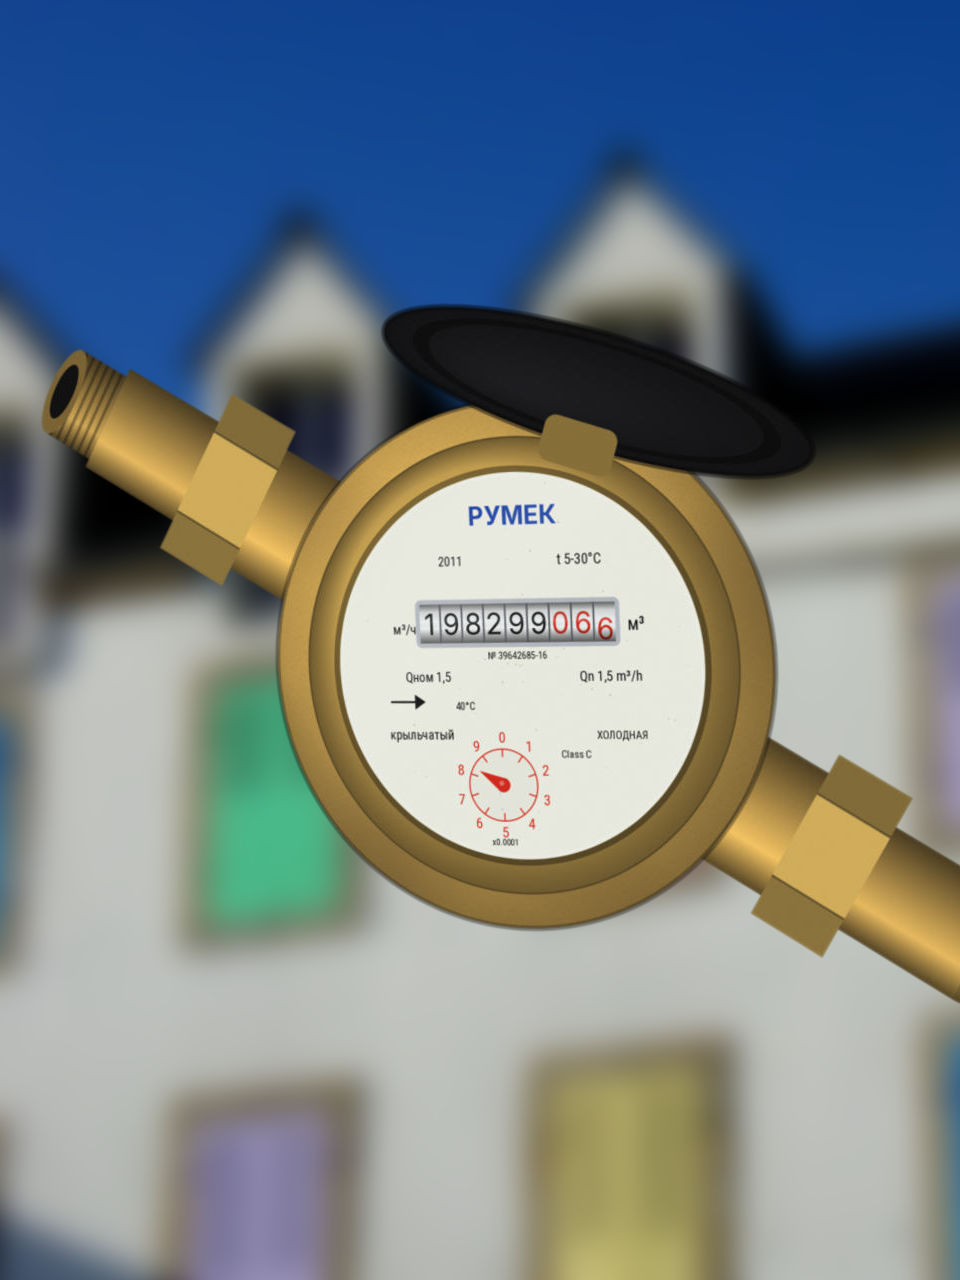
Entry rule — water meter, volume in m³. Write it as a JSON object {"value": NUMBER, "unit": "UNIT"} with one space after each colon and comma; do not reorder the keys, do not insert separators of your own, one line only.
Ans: {"value": 198299.0658, "unit": "m³"}
